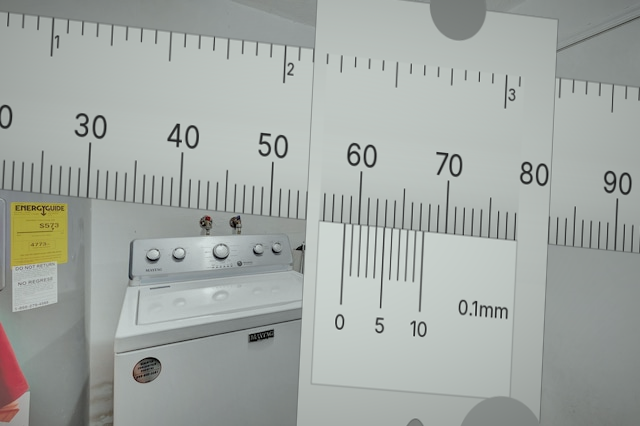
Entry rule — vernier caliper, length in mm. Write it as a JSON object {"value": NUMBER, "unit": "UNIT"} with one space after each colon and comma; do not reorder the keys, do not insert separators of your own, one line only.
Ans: {"value": 58.4, "unit": "mm"}
